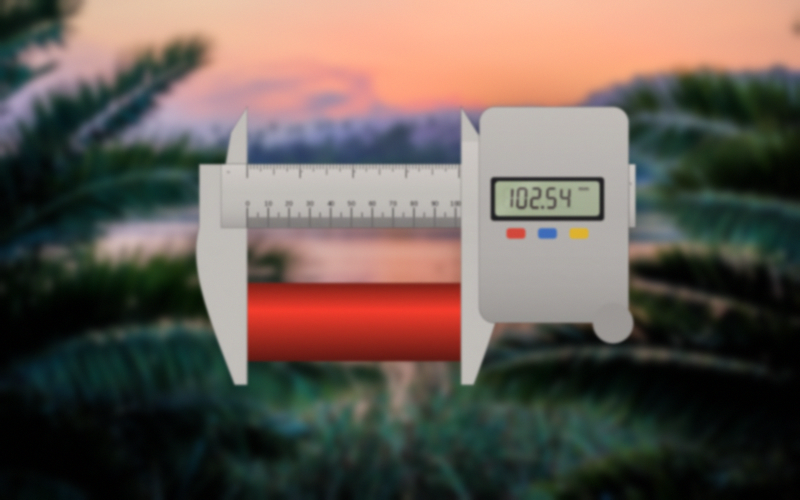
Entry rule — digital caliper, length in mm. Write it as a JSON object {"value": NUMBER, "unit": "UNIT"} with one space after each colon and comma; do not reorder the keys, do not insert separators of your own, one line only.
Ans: {"value": 102.54, "unit": "mm"}
